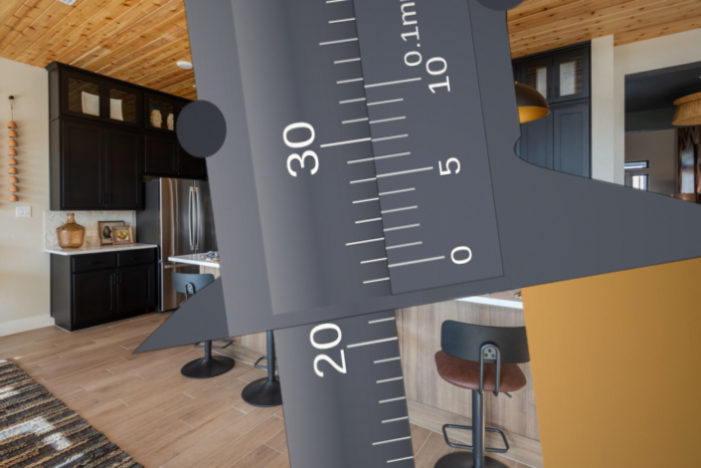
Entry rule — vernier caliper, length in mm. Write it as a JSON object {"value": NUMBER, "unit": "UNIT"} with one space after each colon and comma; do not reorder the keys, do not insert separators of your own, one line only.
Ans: {"value": 23.6, "unit": "mm"}
